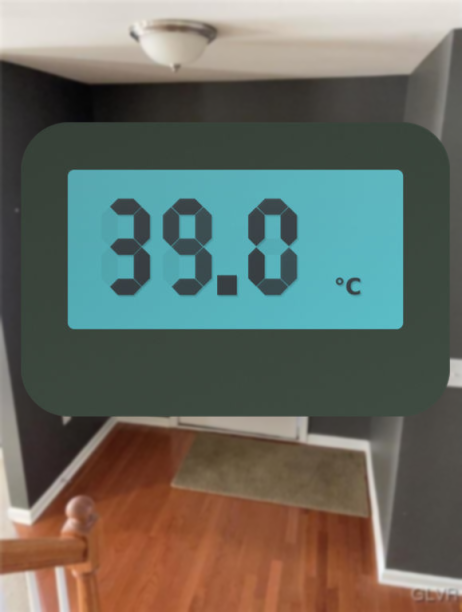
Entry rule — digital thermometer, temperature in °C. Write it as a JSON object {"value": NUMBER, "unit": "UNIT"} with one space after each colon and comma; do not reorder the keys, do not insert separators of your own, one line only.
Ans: {"value": 39.0, "unit": "°C"}
